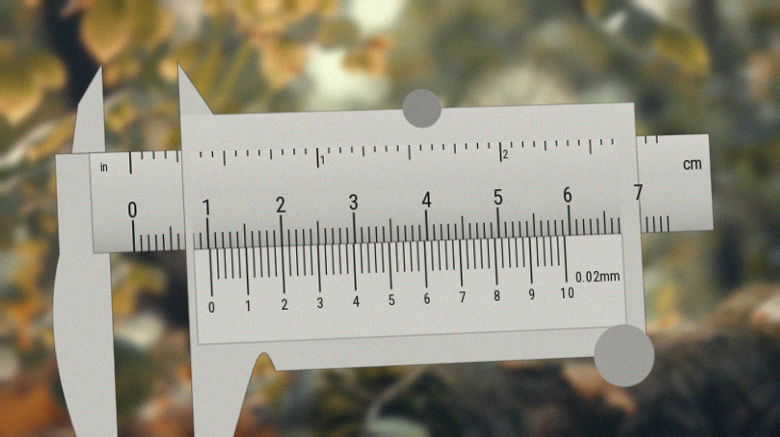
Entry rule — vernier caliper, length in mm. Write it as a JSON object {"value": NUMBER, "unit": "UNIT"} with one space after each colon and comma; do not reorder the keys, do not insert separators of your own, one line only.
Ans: {"value": 10.2, "unit": "mm"}
